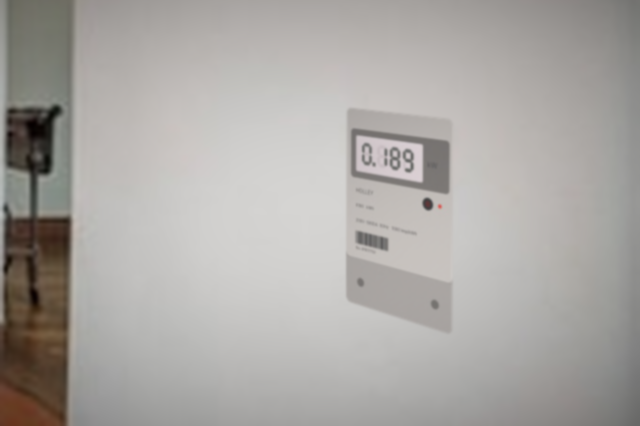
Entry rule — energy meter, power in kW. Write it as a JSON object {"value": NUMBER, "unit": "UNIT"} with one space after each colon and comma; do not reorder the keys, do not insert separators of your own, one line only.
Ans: {"value": 0.189, "unit": "kW"}
